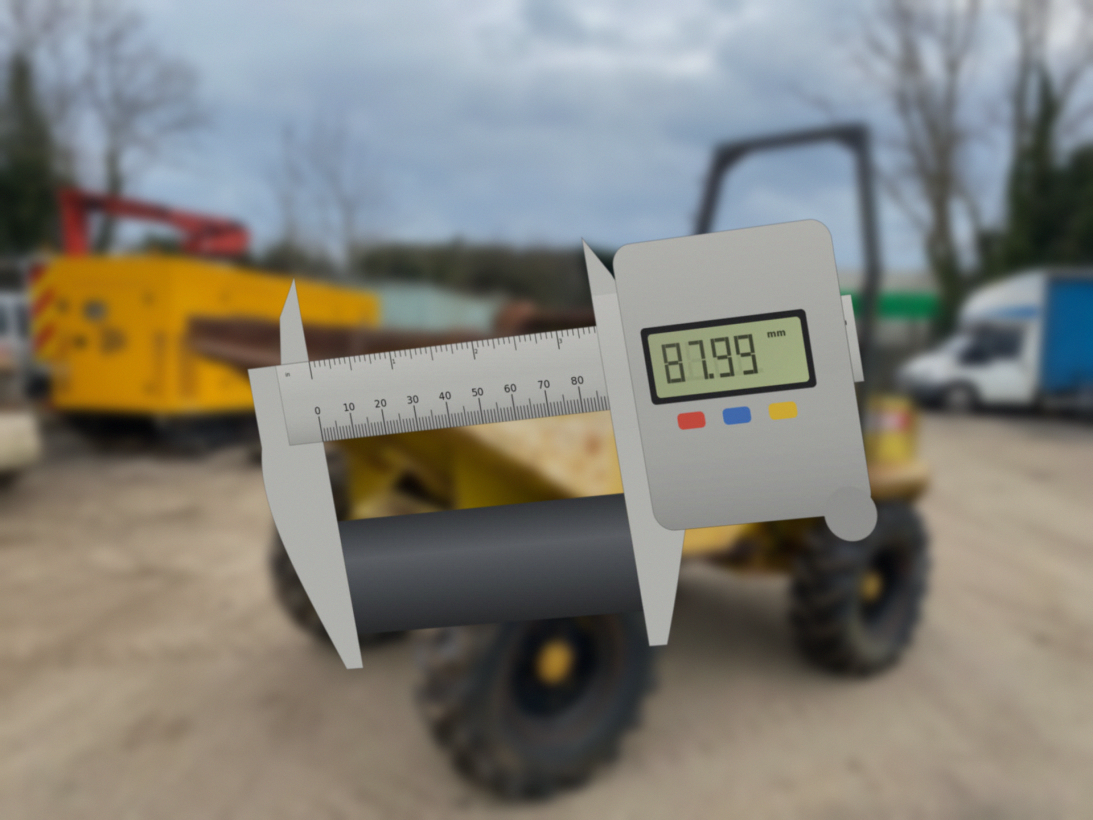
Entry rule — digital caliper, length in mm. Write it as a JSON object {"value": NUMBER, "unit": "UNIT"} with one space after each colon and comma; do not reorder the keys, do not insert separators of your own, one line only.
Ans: {"value": 87.99, "unit": "mm"}
